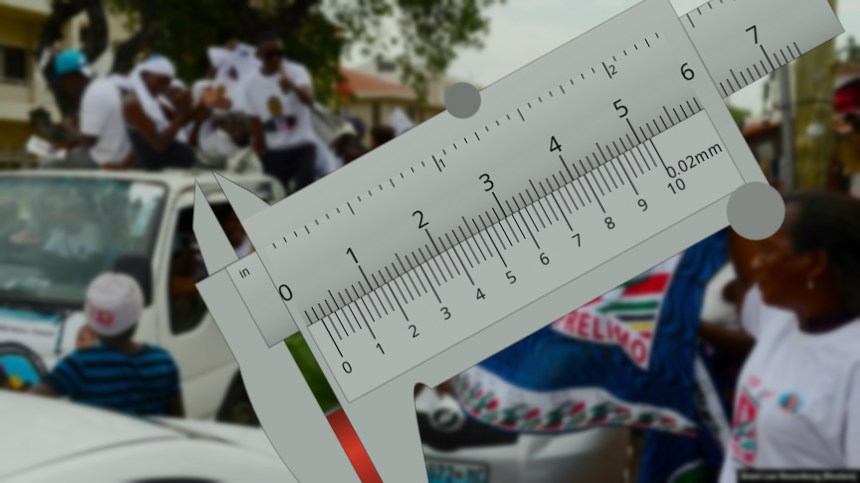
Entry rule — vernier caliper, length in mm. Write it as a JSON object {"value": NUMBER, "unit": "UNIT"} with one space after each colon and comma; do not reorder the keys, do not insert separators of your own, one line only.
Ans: {"value": 2.4, "unit": "mm"}
